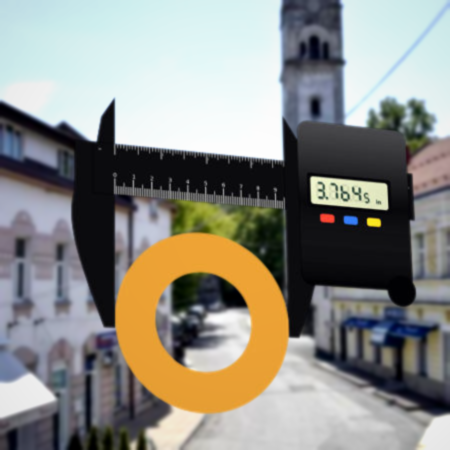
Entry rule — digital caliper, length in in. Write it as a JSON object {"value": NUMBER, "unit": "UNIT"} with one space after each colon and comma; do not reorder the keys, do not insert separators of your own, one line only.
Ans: {"value": 3.7645, "unit": "in"}
